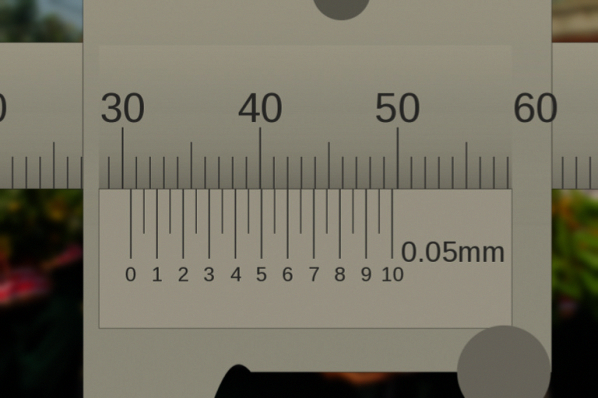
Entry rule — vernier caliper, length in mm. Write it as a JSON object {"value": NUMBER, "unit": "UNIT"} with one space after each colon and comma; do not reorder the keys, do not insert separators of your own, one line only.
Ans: {"value": 30.6, "unit": "mm"}
